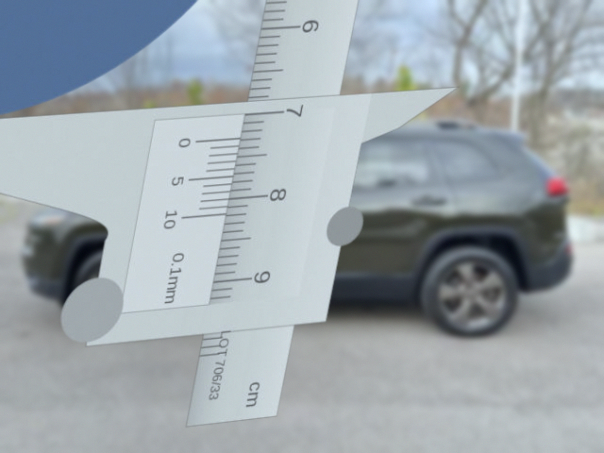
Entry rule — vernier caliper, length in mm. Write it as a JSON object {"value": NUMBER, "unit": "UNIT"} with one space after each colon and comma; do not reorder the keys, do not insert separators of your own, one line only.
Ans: {"value": 72.8, "unit": "mm"}
